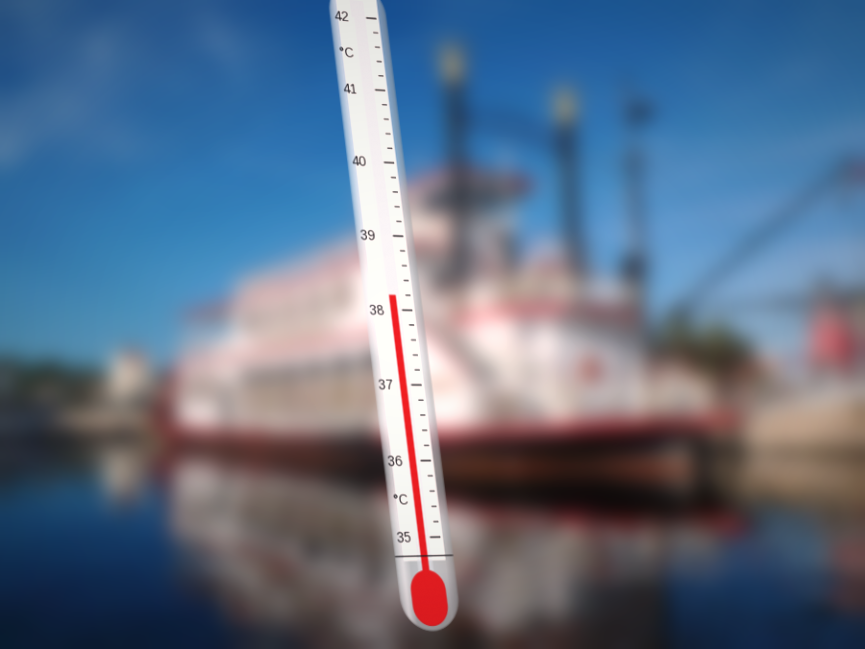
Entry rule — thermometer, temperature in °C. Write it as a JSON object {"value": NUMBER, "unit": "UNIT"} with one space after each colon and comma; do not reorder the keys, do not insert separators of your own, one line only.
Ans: {"value": 38.2, "unit": "°C"}
